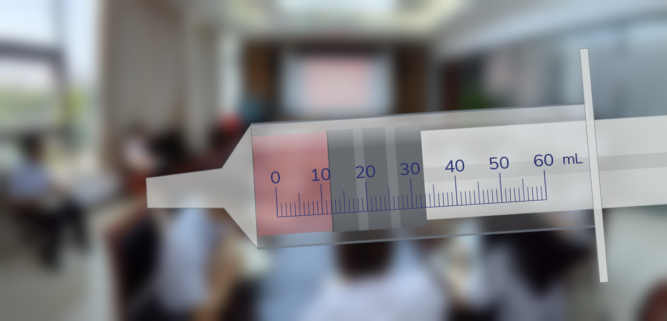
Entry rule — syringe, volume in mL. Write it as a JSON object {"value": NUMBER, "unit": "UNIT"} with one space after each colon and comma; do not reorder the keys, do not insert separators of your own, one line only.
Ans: {"value": 12, "unit": "mL"}
